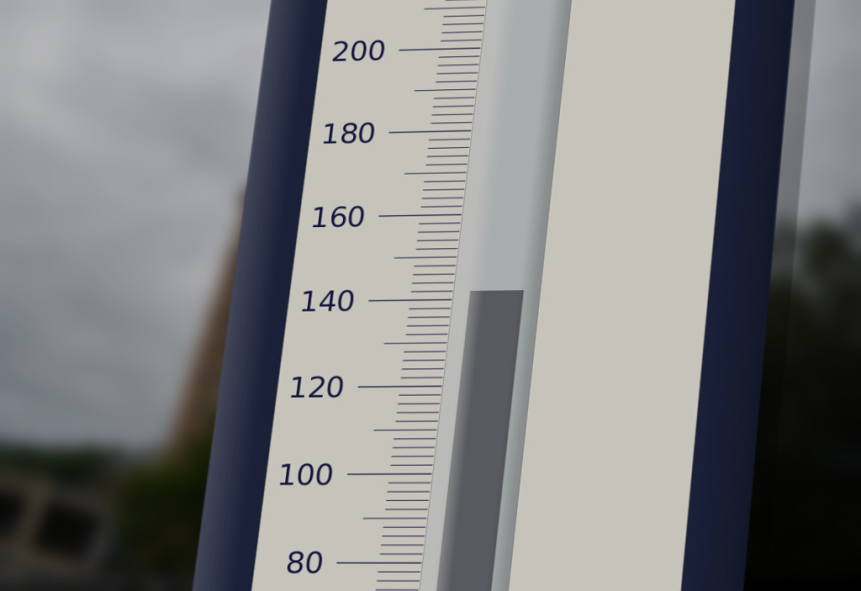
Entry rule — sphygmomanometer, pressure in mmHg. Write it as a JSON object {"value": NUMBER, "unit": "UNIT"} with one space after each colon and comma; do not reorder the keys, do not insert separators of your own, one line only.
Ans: {"value": 142, "unit": "mmHg"}
